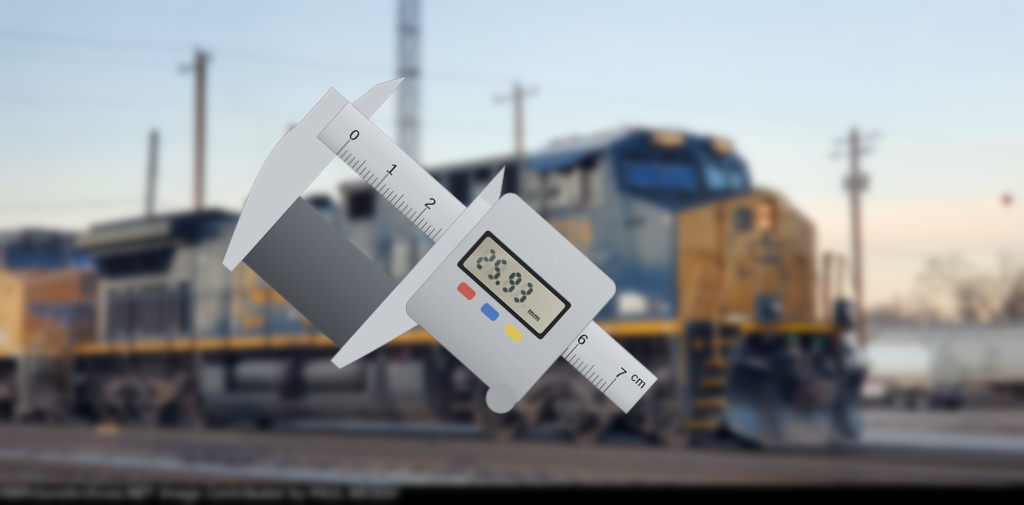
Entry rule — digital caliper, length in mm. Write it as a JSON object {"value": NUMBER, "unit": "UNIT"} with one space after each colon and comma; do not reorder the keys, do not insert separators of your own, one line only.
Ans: {"value": 25.93, "unit": "mm"}
